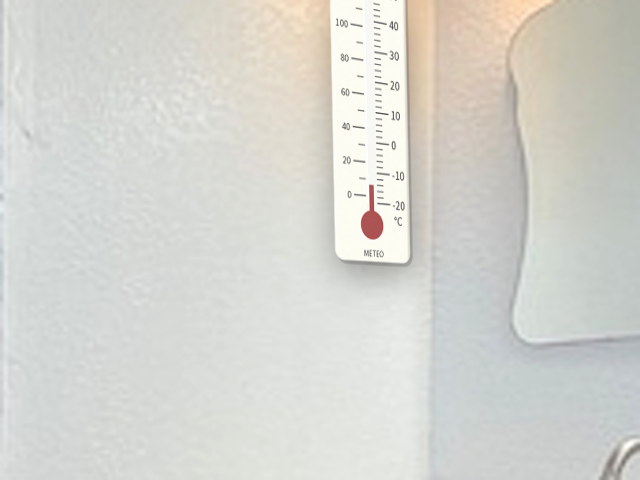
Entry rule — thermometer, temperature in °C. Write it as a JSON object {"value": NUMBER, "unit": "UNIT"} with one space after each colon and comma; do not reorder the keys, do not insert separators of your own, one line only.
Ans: {"value": -14, "unit": "°C"}
